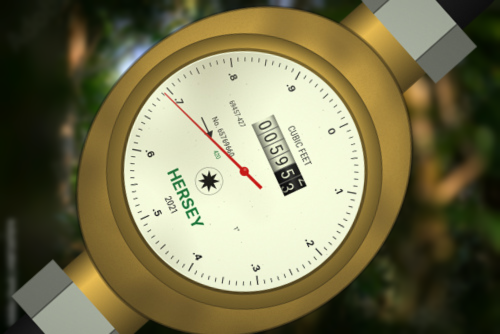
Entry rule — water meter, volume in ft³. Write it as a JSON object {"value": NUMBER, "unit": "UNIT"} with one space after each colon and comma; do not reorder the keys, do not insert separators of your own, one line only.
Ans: {"value": 5952.69, "unit": "ft³"}
